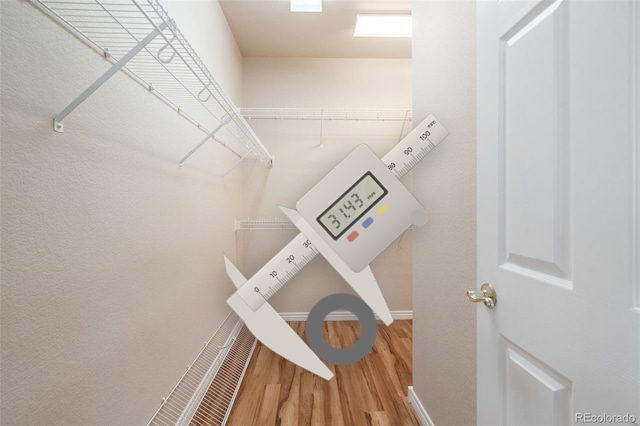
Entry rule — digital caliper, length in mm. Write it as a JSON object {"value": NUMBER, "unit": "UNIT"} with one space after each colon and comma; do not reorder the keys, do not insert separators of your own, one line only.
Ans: {"value": 31.43, "unit": "mm"}
